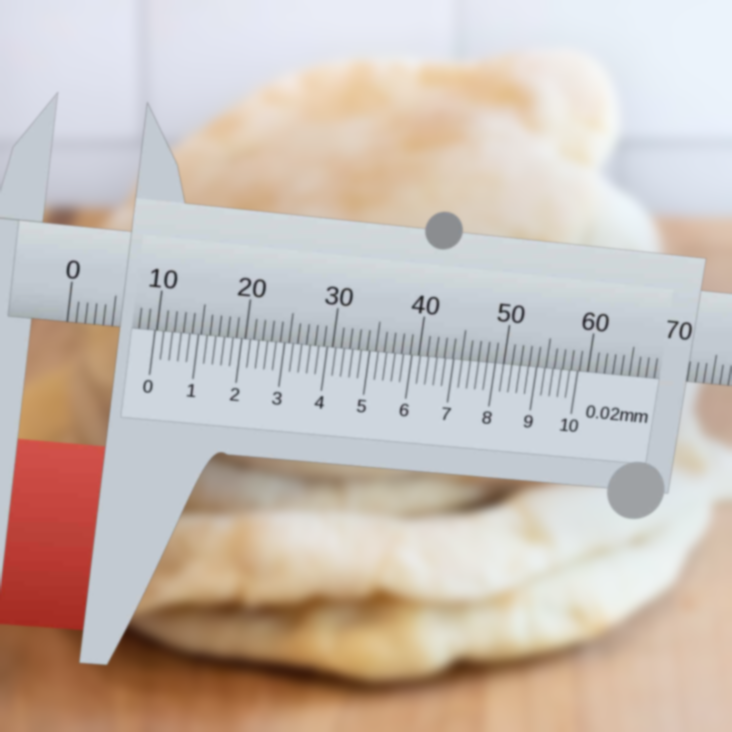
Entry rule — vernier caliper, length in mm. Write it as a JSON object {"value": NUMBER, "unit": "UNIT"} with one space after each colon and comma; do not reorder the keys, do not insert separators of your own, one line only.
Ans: {"value": 9.8, "unit": "mm"}
